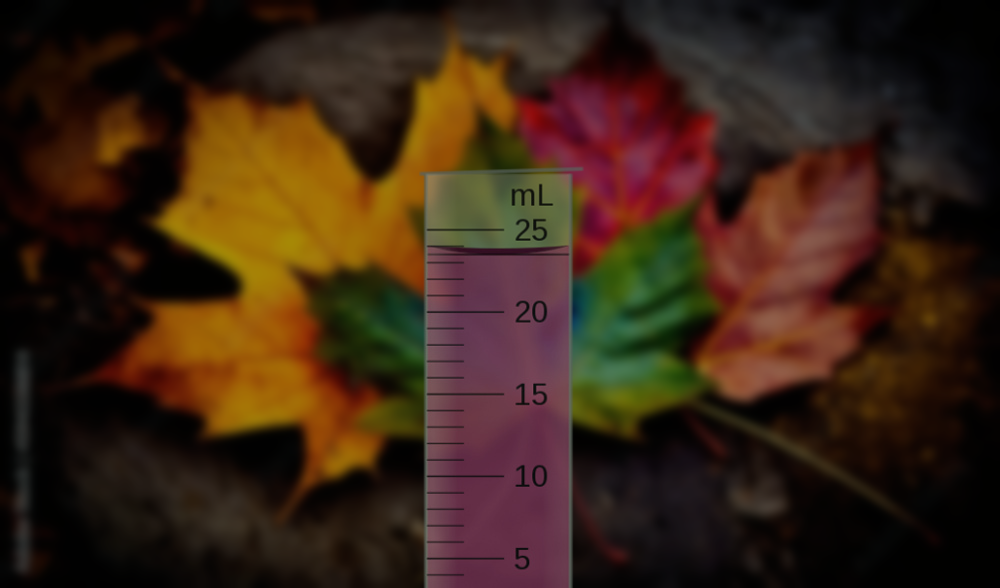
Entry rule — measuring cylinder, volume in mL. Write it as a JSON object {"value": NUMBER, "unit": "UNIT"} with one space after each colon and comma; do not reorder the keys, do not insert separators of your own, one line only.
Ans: {"value": 23.5, "unit": "mL"}
